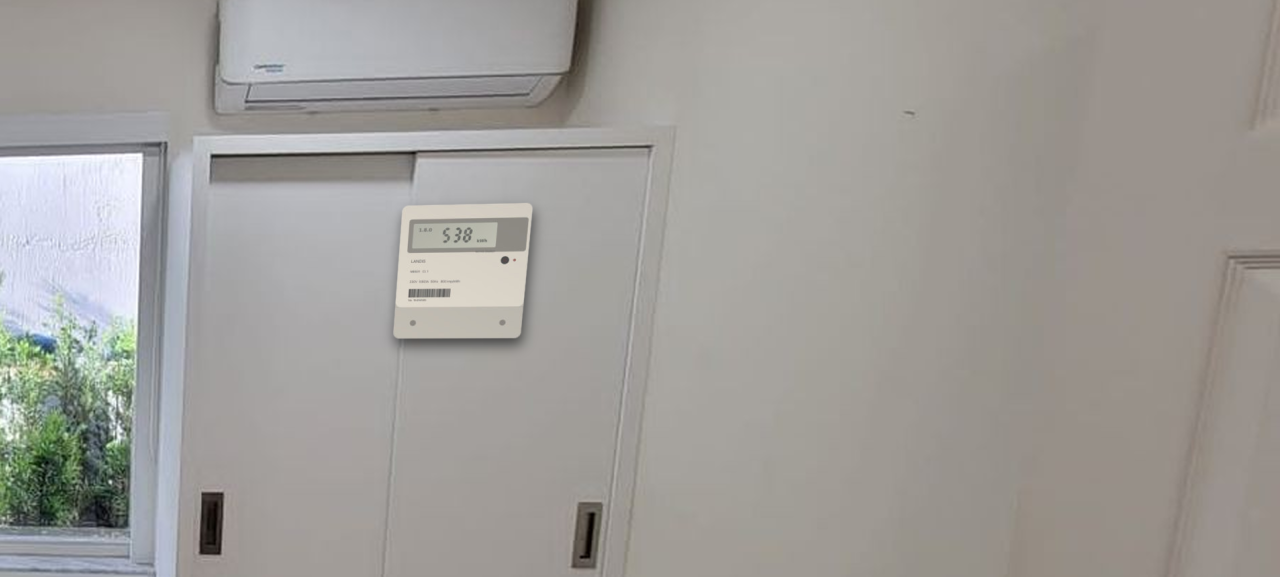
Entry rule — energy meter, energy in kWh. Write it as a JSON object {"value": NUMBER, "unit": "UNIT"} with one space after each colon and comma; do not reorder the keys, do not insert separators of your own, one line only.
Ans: {"value": 538, "unit": "kWh"}
